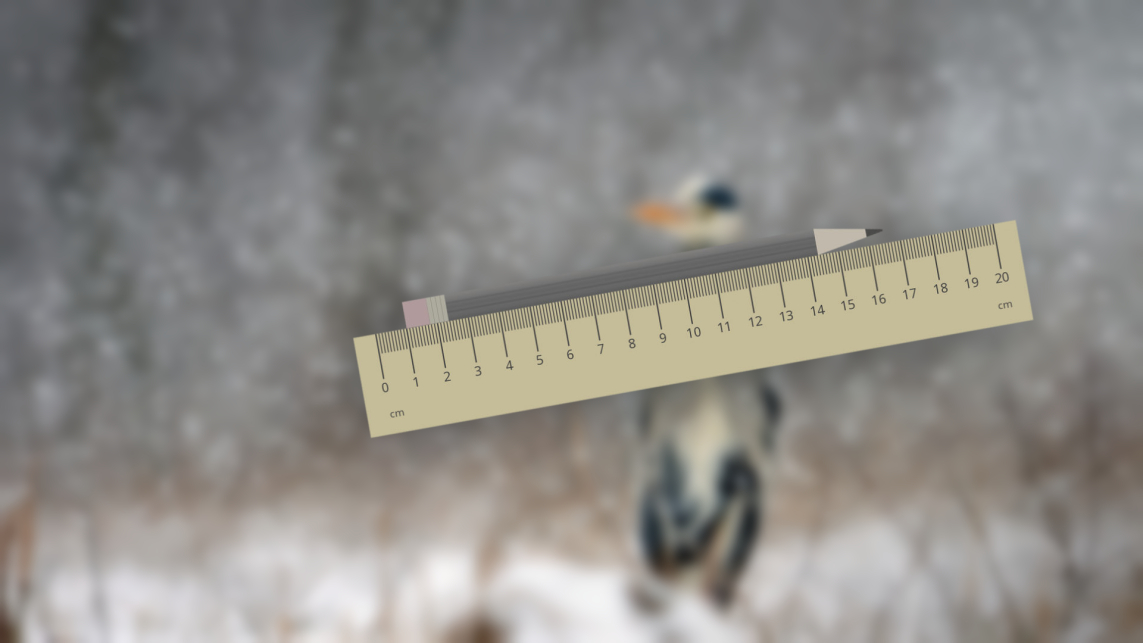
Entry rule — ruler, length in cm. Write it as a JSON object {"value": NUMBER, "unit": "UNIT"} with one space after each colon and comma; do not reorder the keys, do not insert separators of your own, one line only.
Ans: {"value": 15.5, "unit": "cm"}
